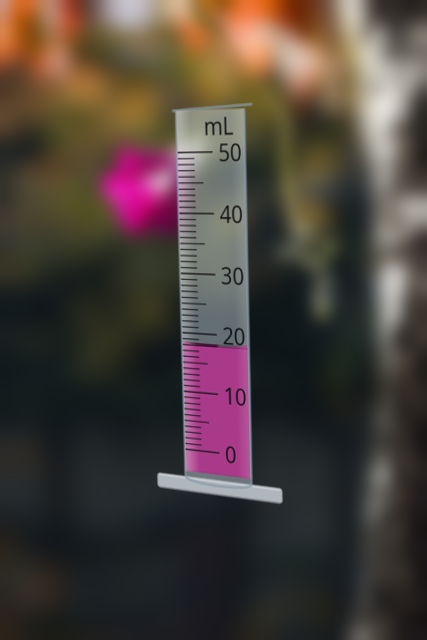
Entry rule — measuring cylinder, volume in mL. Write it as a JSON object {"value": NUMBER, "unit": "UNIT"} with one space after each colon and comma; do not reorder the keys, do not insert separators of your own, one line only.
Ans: {"value": 18, "unit": "mL"}
